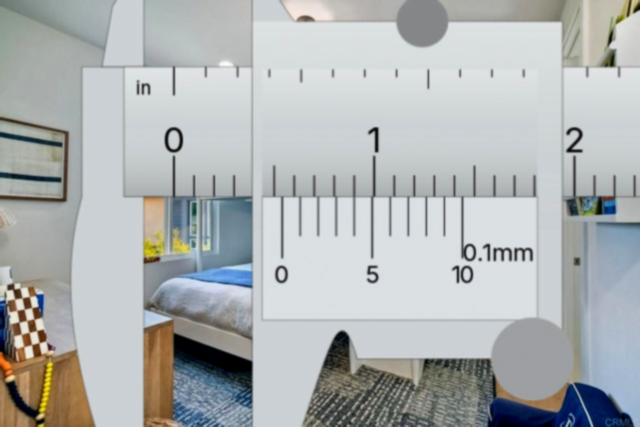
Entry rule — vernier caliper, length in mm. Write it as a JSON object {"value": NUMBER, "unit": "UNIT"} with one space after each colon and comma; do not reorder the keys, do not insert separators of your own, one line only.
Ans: {"value": 5.4, "unit": "mm"}
